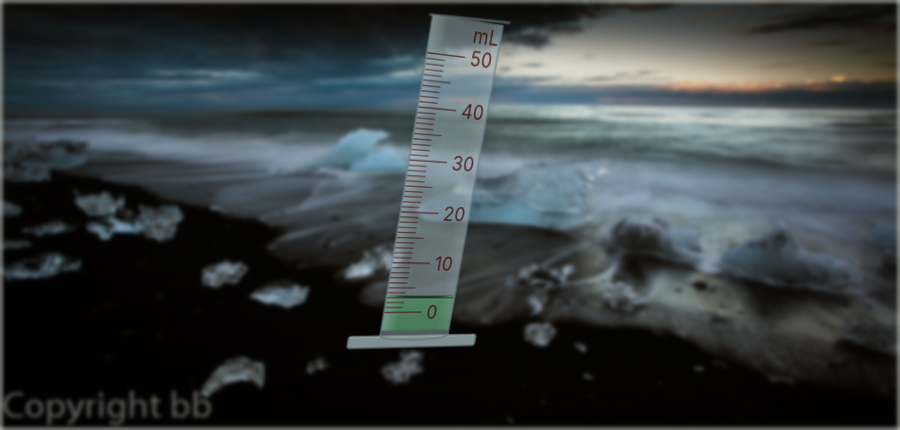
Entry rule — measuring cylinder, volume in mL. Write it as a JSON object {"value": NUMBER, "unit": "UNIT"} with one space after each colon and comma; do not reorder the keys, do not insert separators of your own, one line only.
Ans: {"value": 3, "unit": "mL"}
